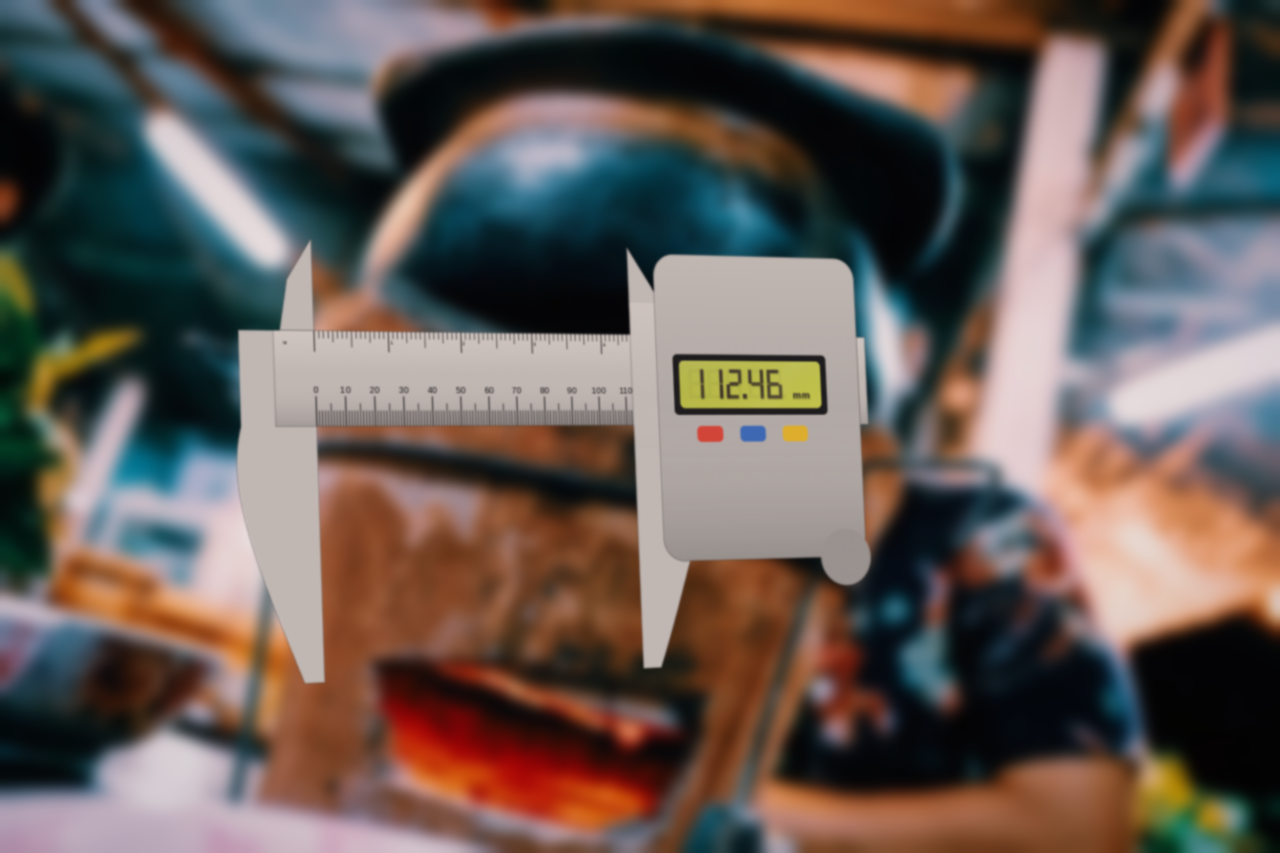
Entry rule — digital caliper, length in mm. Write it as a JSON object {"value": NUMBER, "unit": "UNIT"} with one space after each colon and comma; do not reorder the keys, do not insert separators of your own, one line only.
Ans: {"value": 112.46, "unit": "mm"}
